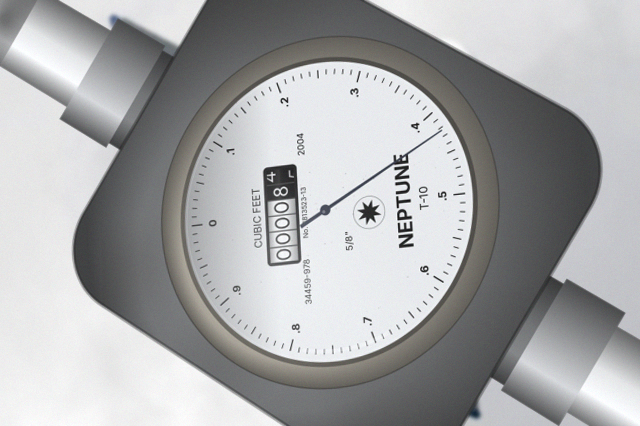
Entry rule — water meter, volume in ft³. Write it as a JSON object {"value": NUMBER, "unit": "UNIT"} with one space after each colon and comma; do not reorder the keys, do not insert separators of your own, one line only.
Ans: {"value": 84.42, "unit": "ft³"}
